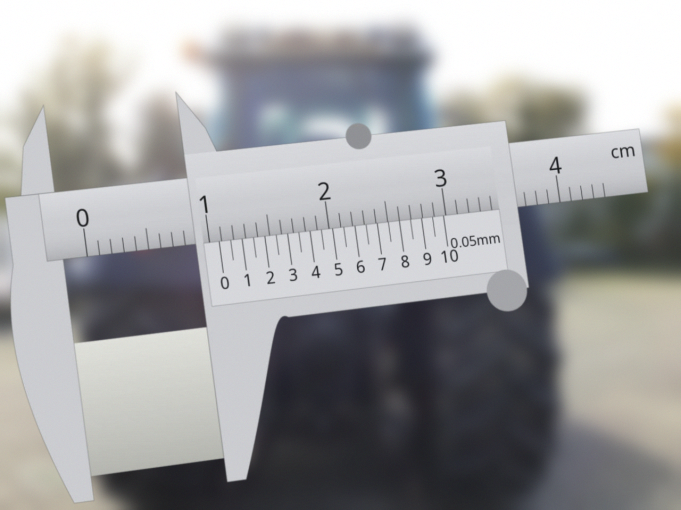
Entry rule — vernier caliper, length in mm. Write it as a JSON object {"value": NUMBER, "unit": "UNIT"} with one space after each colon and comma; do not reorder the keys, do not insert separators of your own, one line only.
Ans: {"value": 10.8, "unit": "mm"}
